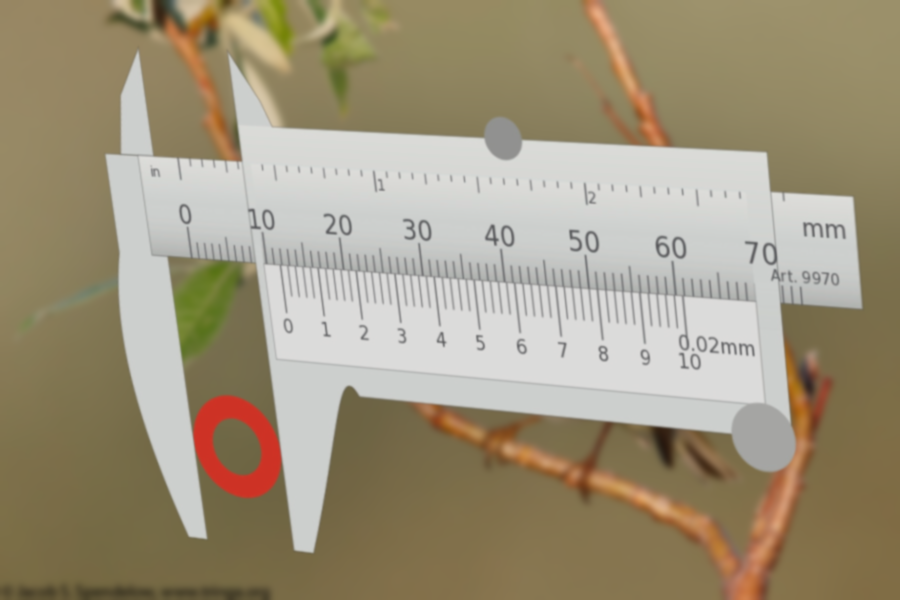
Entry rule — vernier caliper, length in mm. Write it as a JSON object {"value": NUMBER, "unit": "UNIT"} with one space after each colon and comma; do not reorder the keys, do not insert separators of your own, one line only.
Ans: {"value": 11.8, "unit": "mm"}
